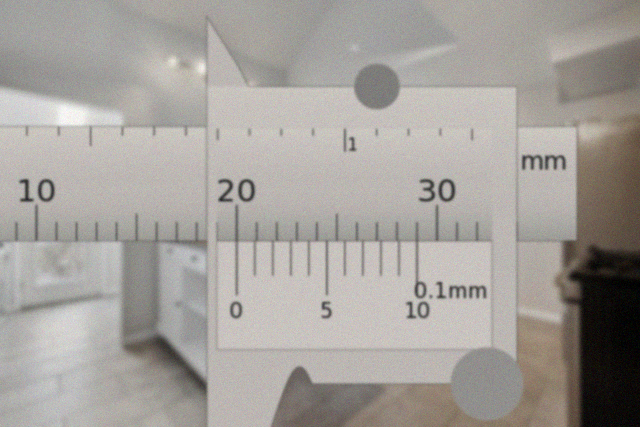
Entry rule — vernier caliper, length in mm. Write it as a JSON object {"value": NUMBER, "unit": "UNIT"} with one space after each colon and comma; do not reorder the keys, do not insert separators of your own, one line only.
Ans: {"value": 20.0, "unit": "mm"}
